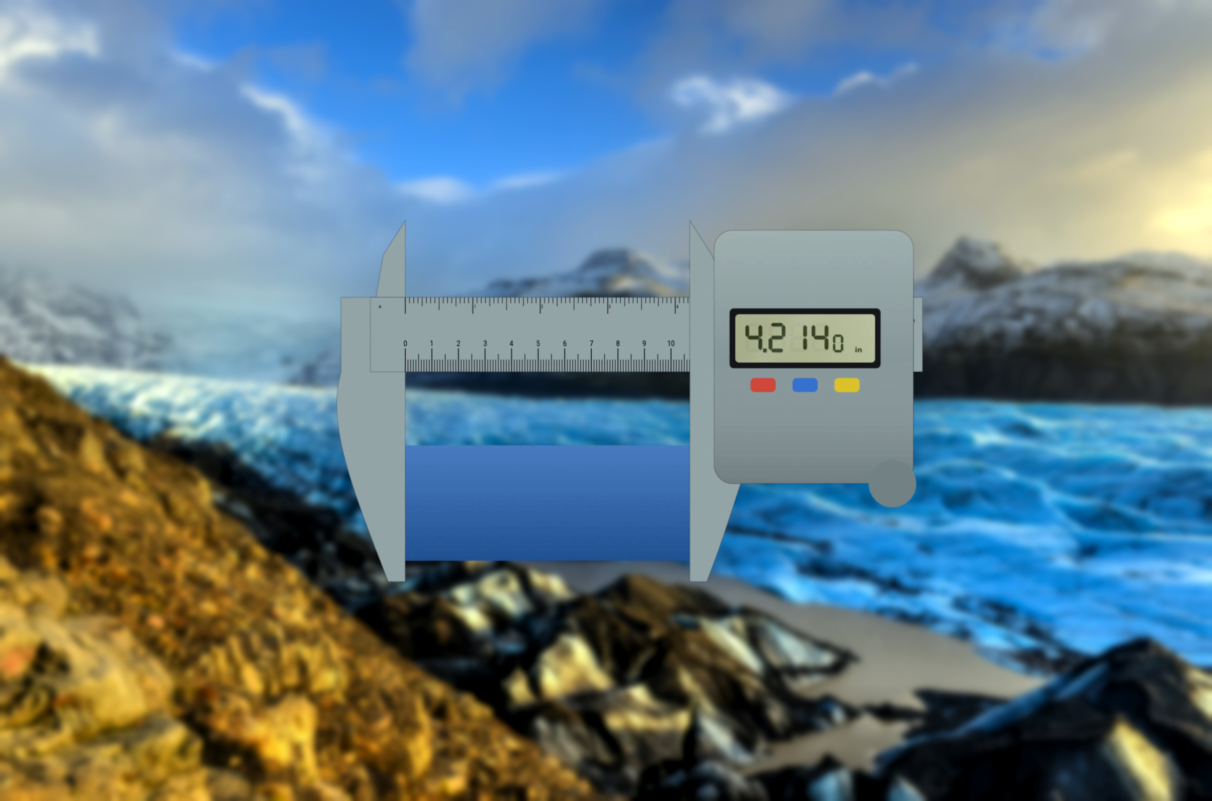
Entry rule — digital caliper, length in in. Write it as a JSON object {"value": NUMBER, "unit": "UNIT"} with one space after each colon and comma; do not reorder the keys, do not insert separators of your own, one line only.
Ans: {"value": 4.2140, "unit": "in"}
